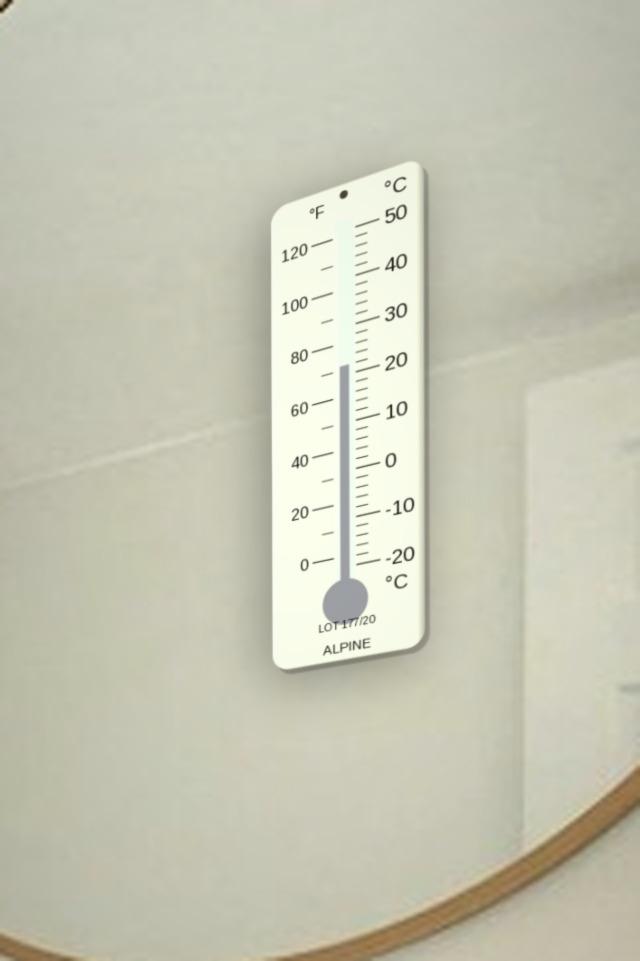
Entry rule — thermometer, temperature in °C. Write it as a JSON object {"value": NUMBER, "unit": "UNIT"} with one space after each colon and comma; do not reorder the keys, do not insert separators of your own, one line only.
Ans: {"value": 22, "unit": "°C"}
